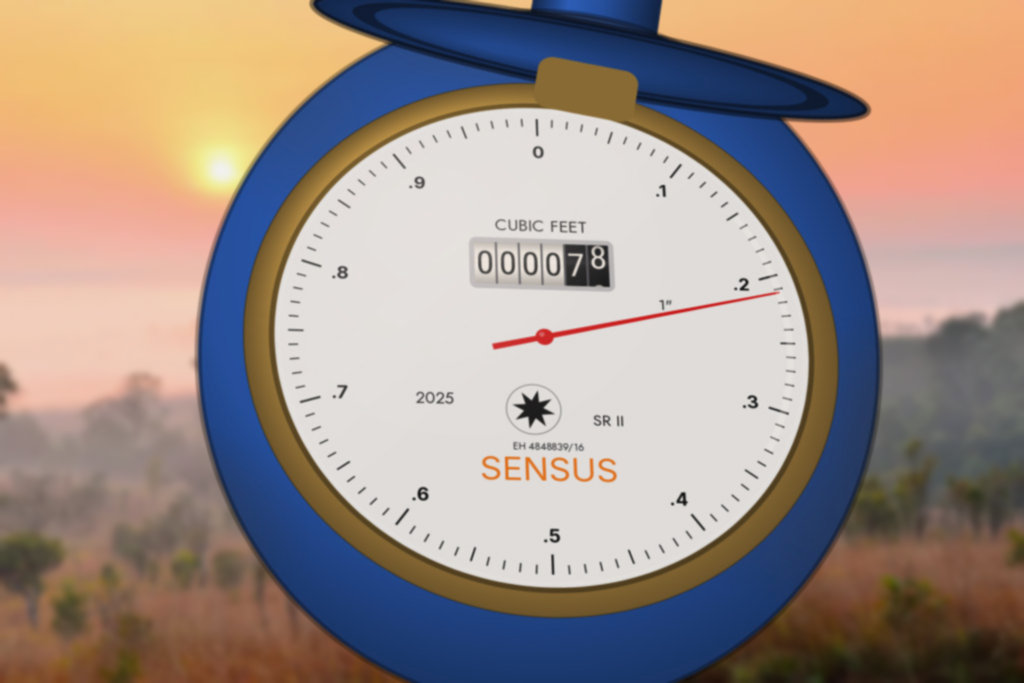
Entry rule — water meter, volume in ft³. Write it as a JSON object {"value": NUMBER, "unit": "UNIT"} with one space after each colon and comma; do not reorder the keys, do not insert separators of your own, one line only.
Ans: {"value": 78.21, "unit": "ft³"}
